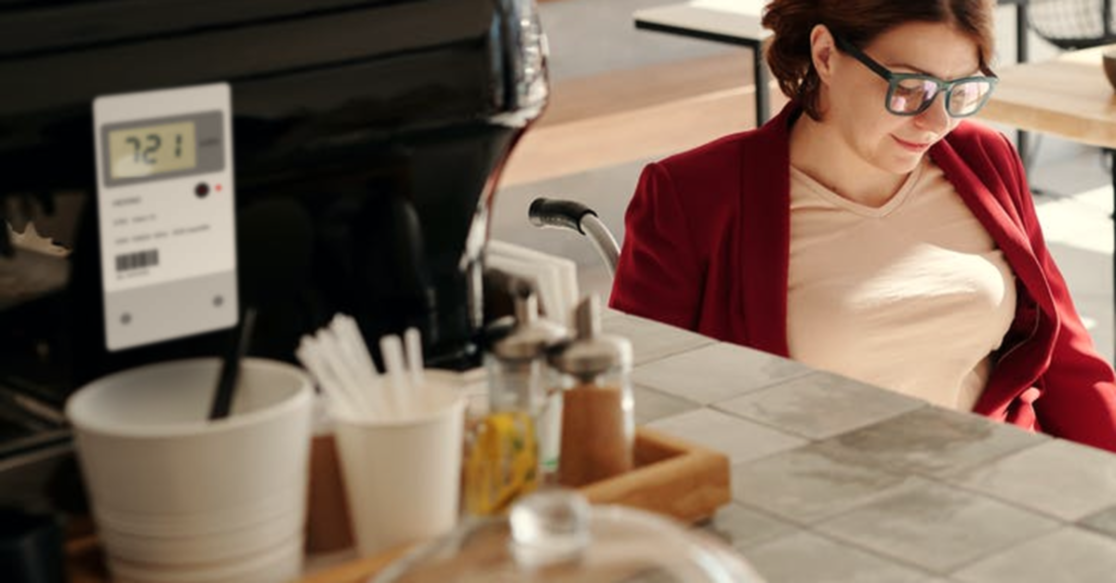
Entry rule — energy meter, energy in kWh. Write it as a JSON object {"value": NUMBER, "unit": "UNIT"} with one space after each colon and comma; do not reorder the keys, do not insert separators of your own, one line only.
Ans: {"value": 721, "unit": "kWh"}
